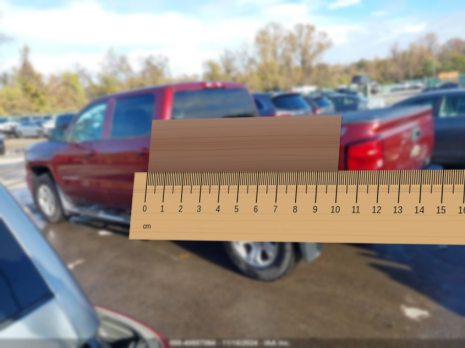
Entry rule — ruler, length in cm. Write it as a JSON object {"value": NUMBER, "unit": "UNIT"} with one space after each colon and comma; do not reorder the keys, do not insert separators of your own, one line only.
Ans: {"value": 10, "unit": "cm"}
